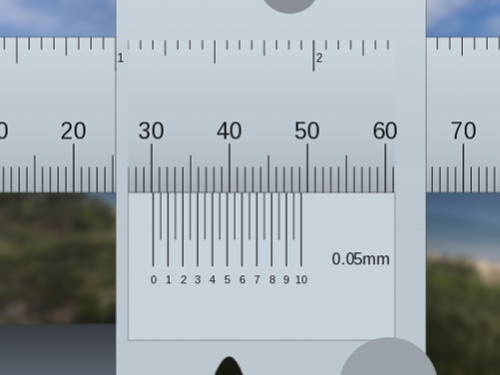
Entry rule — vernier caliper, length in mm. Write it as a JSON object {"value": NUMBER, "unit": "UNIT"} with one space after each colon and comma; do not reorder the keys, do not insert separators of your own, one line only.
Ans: {"value": 30.2, "unit": "mm"}
